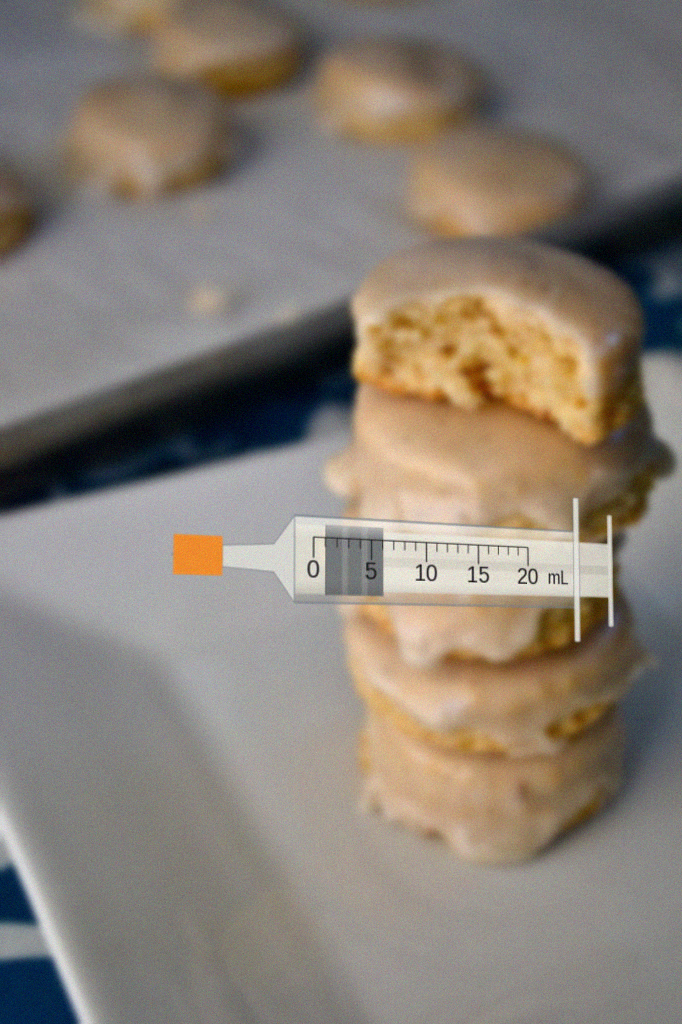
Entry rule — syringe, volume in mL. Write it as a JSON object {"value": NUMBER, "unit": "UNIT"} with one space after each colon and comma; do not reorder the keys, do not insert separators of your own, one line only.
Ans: {"value": 1, "unit": "mL"}
